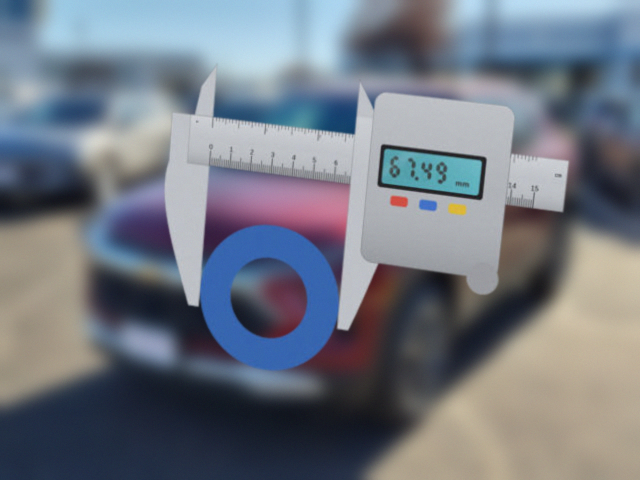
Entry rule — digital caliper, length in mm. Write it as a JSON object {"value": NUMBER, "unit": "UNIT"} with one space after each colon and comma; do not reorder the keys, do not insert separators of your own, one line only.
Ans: {"value": 67.49, "unit": "mm"}
